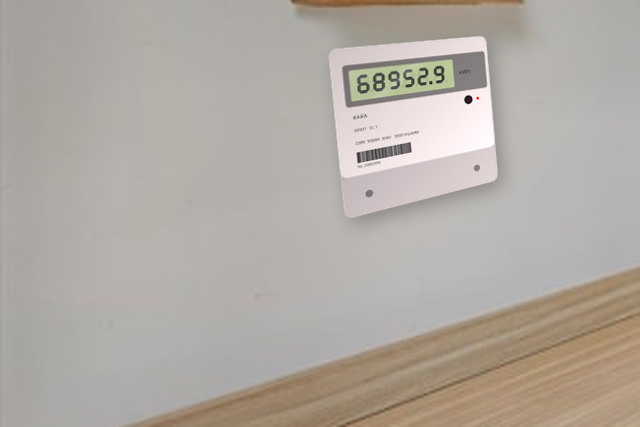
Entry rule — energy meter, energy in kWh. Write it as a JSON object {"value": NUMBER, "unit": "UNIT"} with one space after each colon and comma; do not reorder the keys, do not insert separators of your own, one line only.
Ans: {"value": 68952.9, "unit": "kWh"}
